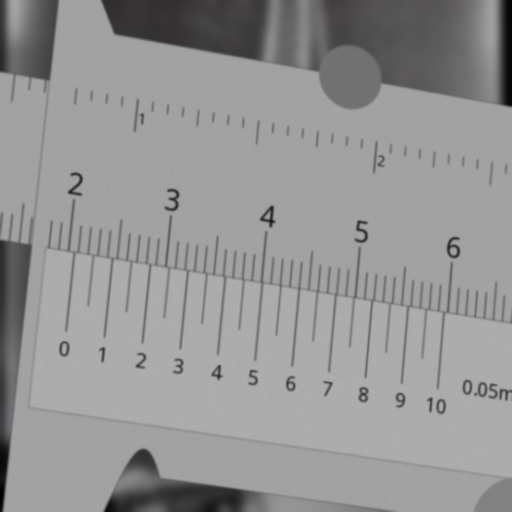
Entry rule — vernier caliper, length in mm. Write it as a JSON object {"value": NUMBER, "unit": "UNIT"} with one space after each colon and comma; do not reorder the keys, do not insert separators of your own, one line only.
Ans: {"value": 20.6, "unit": "mm"}
